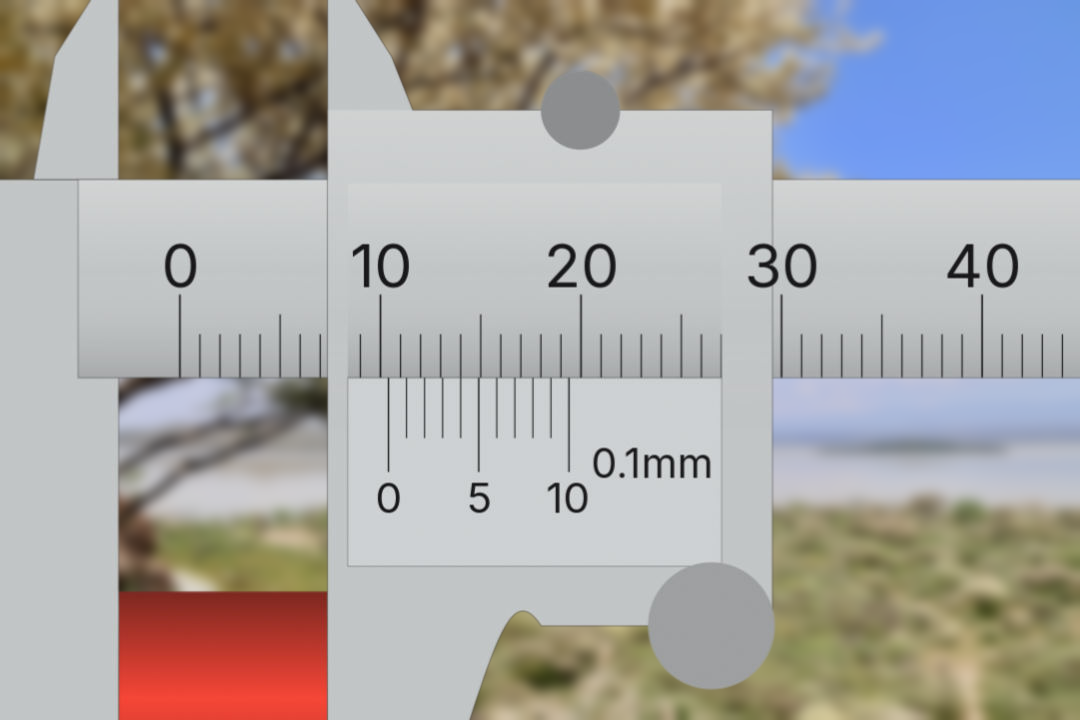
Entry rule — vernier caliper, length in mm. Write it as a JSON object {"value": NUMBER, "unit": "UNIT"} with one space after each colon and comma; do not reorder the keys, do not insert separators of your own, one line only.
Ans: {"value": 10.4, "unit": "mm"}
